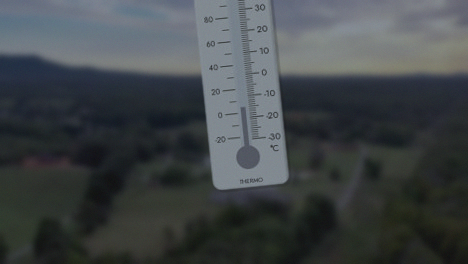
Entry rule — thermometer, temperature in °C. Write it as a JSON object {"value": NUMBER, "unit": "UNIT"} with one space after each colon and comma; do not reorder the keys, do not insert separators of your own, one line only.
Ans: {"value": -15, "unit": "°C"}
